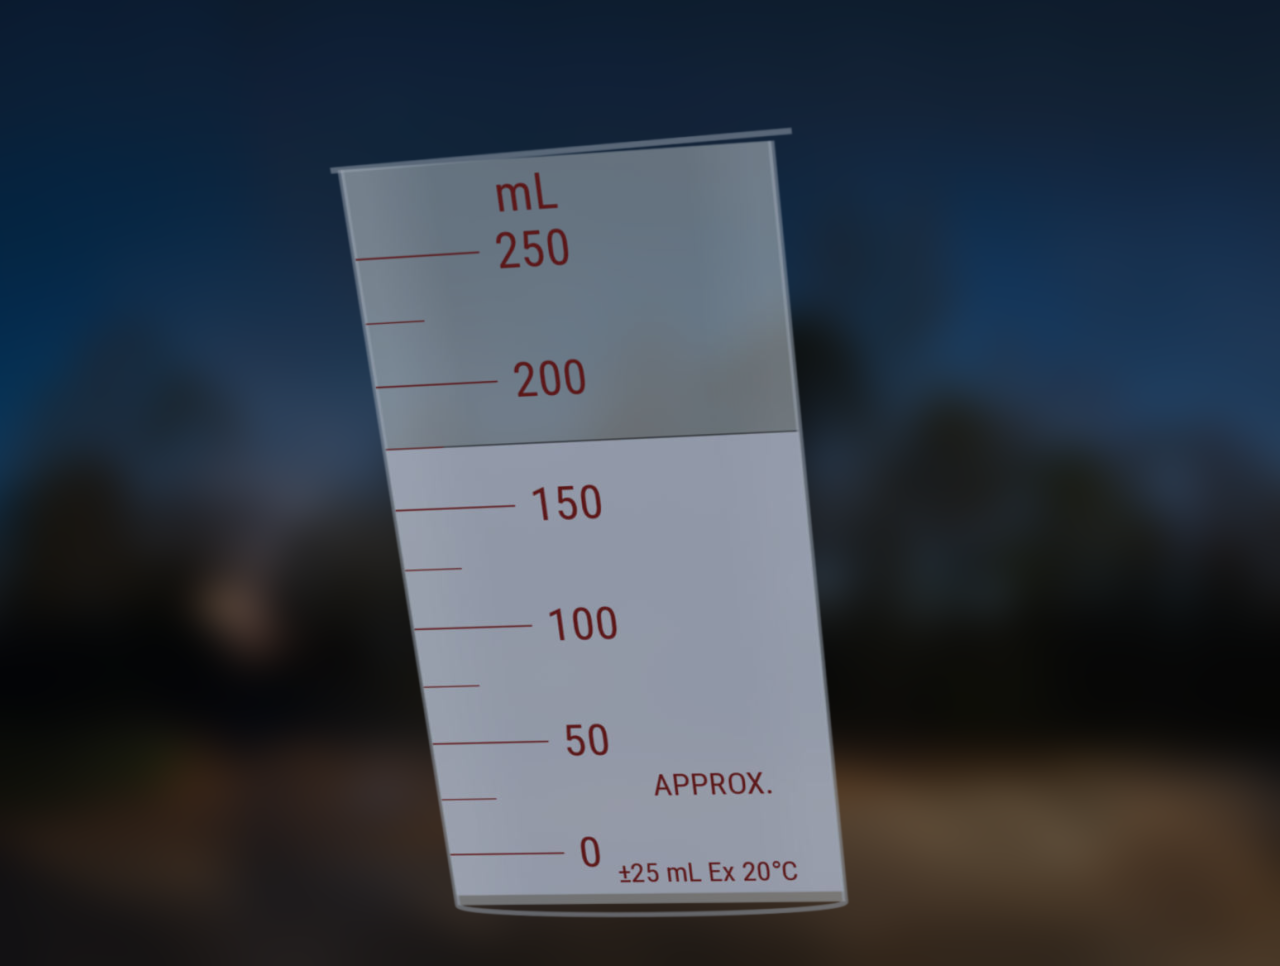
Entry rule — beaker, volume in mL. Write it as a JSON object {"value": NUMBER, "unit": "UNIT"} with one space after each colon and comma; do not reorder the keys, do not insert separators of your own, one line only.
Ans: {"value": 175, "unit": "mL"}
